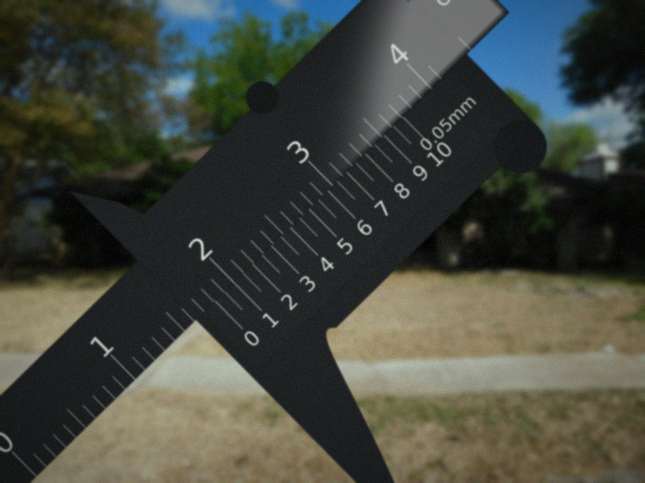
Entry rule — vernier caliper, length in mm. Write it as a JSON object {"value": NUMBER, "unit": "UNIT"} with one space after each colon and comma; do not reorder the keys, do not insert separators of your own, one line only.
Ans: {"value": 18.1, "unit": "mm"}
